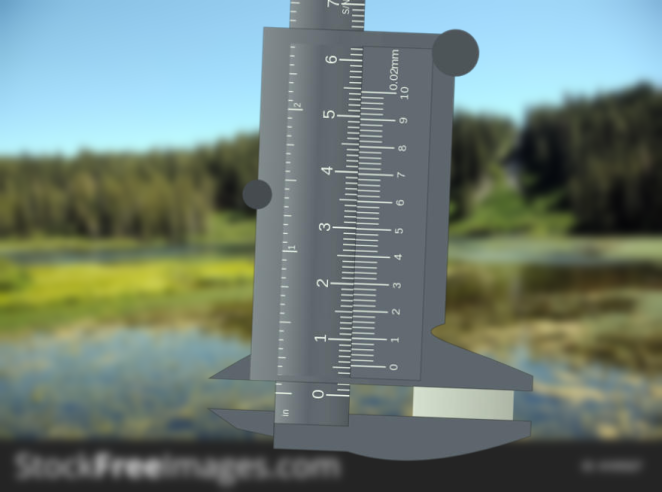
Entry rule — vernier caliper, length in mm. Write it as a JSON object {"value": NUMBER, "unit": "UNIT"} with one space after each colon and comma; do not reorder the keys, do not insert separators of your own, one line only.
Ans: {"value": 5.4, "unit": "mm"}
